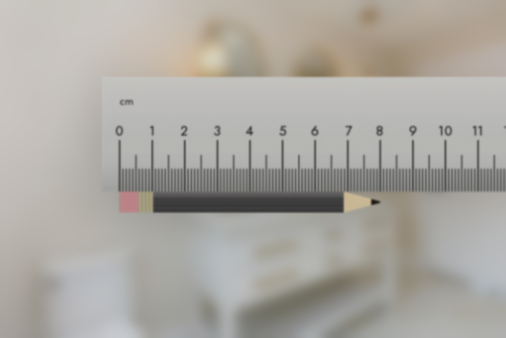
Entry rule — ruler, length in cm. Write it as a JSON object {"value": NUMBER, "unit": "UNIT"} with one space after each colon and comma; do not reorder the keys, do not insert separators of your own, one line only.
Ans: {"value": 8, "unit": "cm"}
